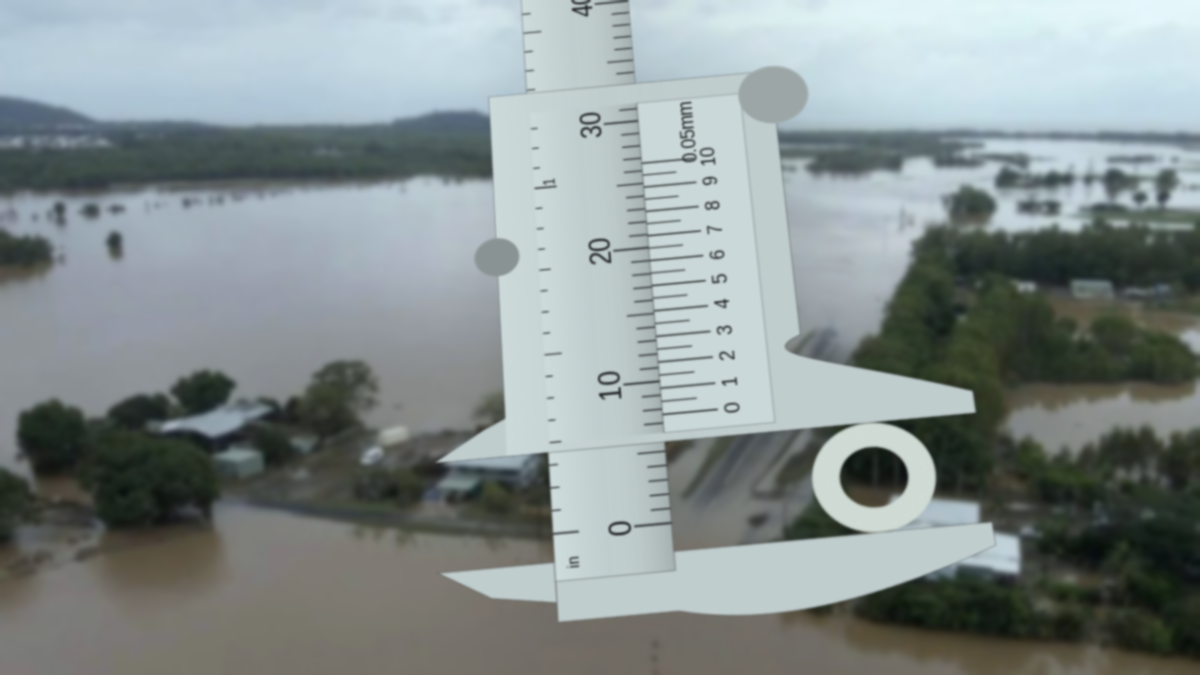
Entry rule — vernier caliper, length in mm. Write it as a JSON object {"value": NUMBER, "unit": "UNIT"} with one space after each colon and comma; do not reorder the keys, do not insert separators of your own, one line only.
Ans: {"value": 7.6, "unit": "mm"}
